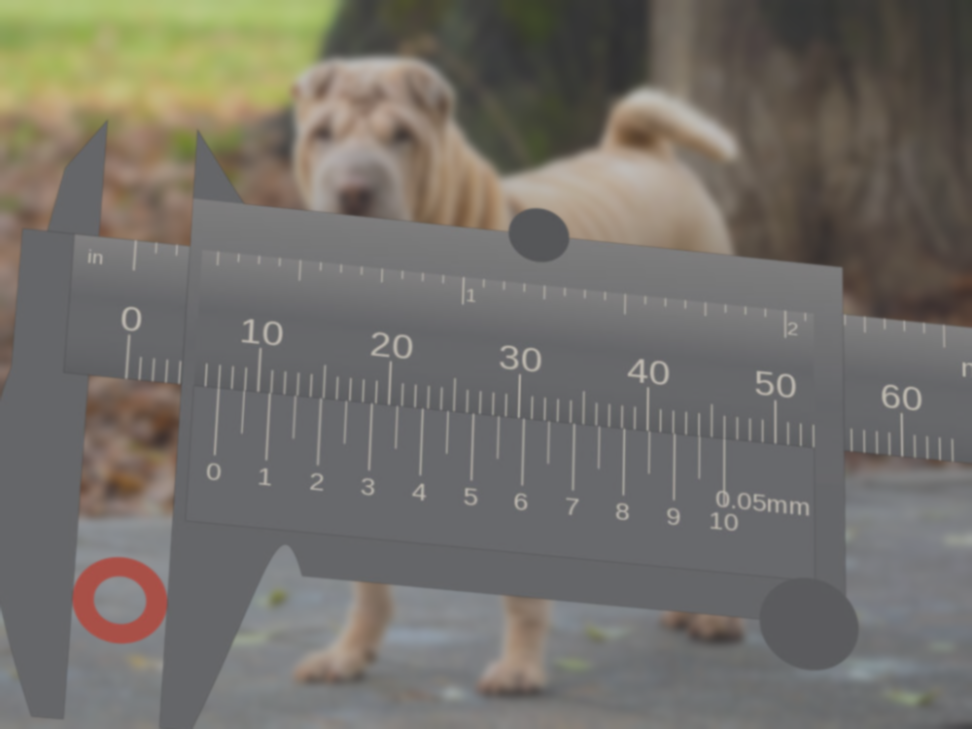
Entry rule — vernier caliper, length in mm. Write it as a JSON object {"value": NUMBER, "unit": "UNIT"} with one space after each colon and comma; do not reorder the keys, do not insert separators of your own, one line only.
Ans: {"value": 7.0, "unit": "mm"}
